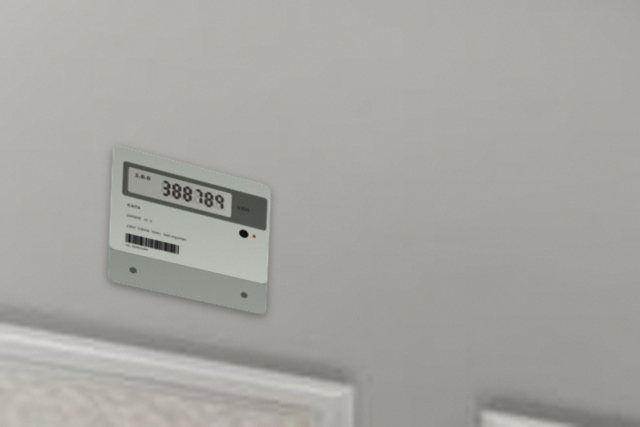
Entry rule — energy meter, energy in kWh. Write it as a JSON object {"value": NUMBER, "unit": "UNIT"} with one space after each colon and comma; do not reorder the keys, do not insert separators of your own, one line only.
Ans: {"value": 388789, "unit": "kWh"}
